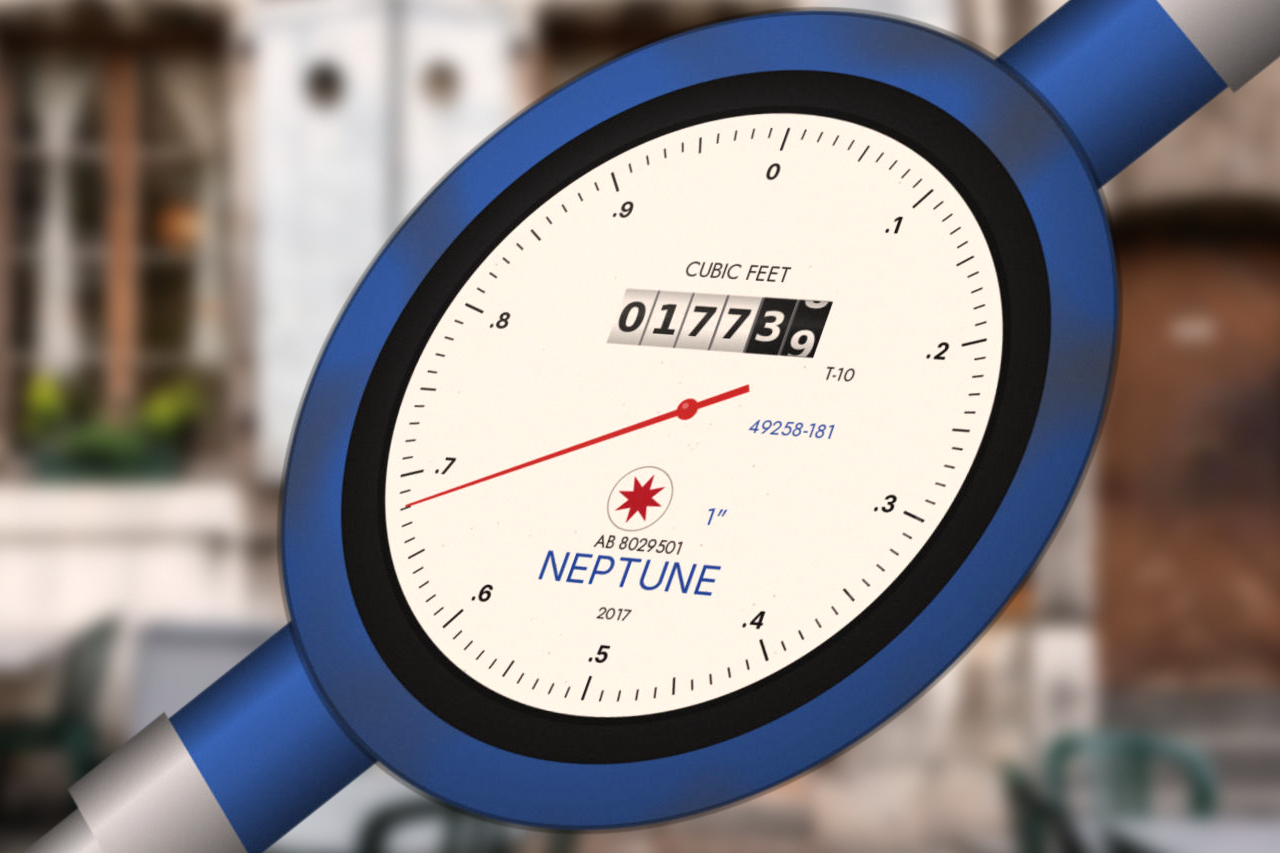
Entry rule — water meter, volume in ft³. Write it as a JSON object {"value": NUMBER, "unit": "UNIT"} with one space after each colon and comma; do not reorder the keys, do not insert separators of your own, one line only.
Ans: {"value": 17738.68, "unit": "ft³"}
